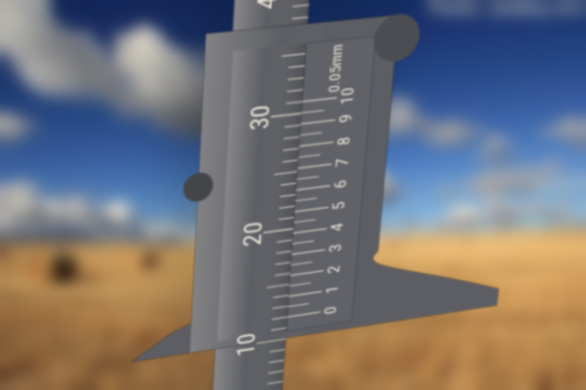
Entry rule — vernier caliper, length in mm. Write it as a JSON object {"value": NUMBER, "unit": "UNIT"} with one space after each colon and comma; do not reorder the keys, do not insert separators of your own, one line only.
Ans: {"value": 12.0, "unit": "mm"}
